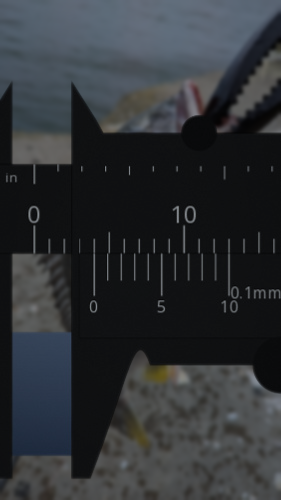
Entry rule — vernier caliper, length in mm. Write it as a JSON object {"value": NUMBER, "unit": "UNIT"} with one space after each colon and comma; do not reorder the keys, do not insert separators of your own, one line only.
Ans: {"value": 4.0, "unit": "mm"}
